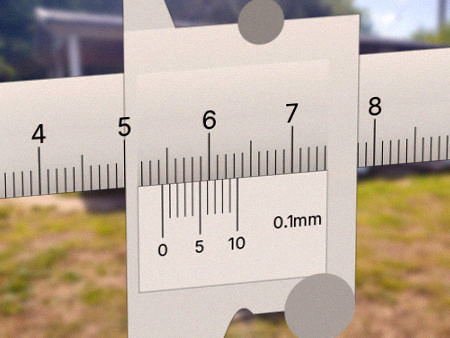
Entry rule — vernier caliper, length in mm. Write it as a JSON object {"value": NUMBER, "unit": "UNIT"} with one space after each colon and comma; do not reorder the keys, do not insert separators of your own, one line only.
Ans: {"value": 54.4, "unit": "mm"}
